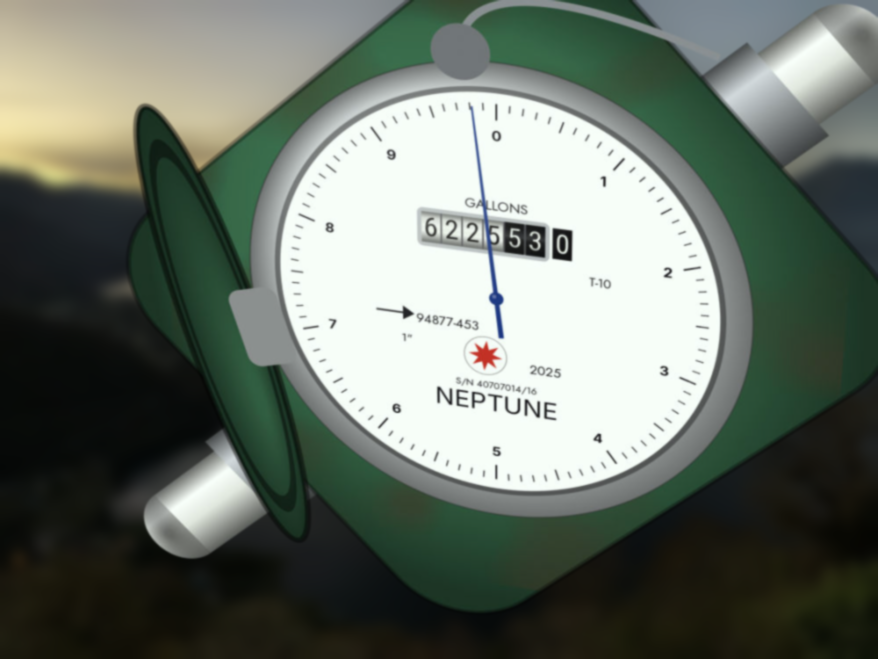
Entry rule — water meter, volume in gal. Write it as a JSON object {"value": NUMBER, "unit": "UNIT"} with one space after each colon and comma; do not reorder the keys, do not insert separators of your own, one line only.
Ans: {"value": 6225529.8, "unit": "gal"}
